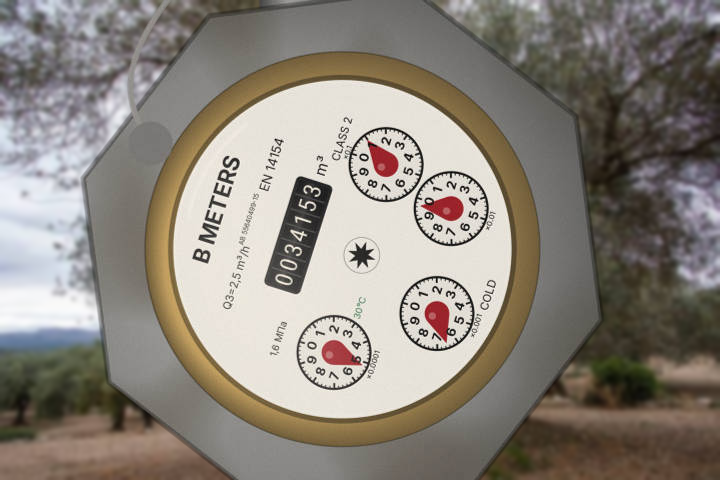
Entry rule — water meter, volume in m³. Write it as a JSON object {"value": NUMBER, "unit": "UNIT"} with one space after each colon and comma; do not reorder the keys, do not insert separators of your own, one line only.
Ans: {"value": 34153.0965, "unit": "m³"}
